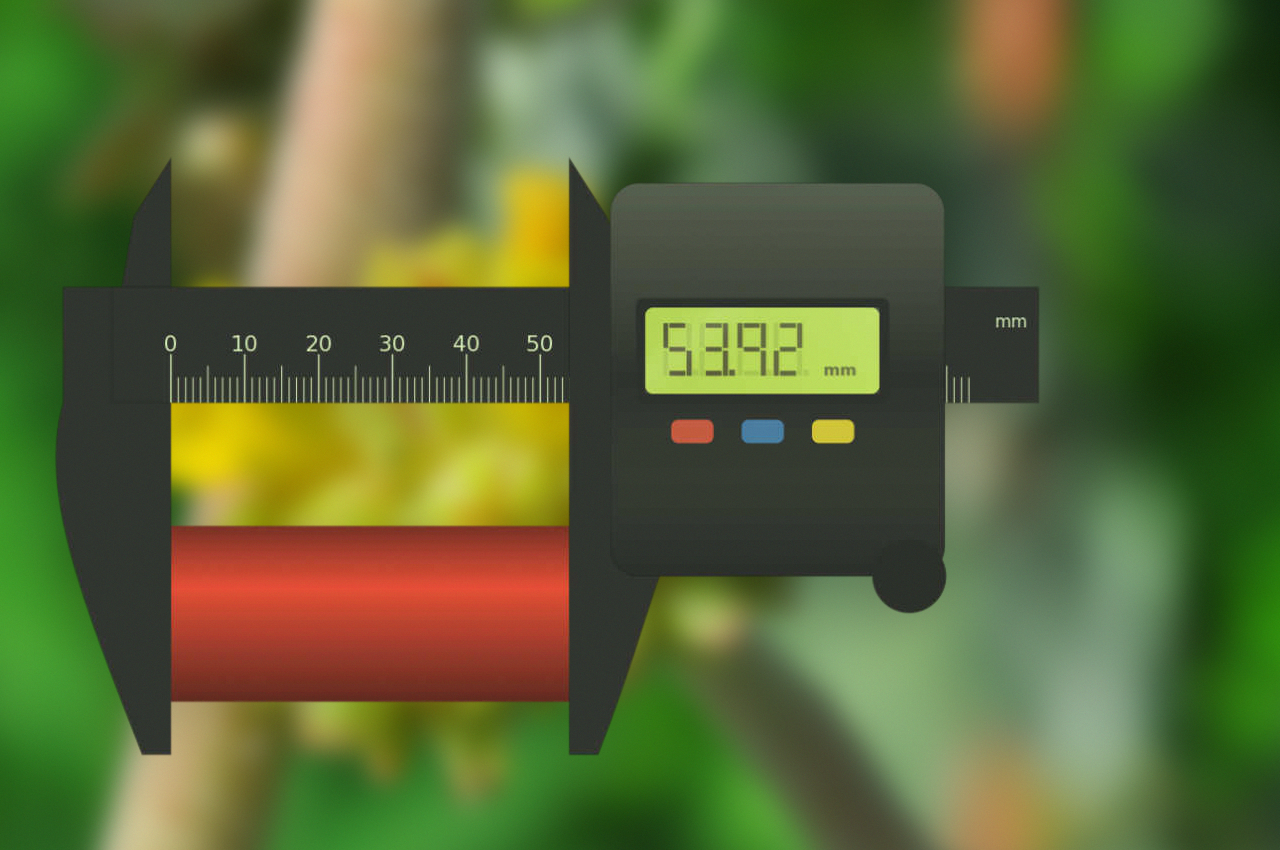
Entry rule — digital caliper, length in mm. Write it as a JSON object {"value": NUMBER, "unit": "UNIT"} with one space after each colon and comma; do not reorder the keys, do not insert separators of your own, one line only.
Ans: {"value": 53.92, "unit": "mm"}
